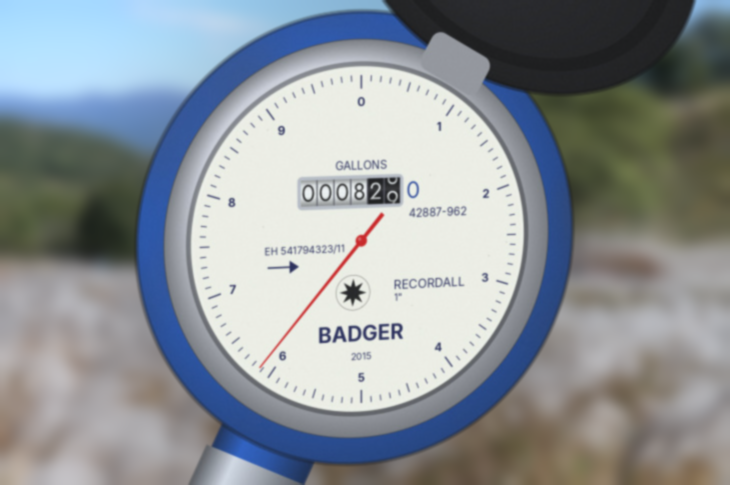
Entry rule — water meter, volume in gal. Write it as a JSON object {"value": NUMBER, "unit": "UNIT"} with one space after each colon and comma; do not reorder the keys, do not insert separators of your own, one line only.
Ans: {"value": 8286.1, "unit": "gal"}
